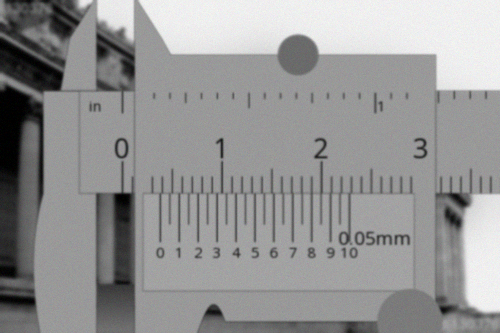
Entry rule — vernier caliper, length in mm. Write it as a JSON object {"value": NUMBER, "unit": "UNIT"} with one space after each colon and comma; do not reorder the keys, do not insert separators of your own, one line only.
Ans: {"value": 3.8, "unit": "mm"}
